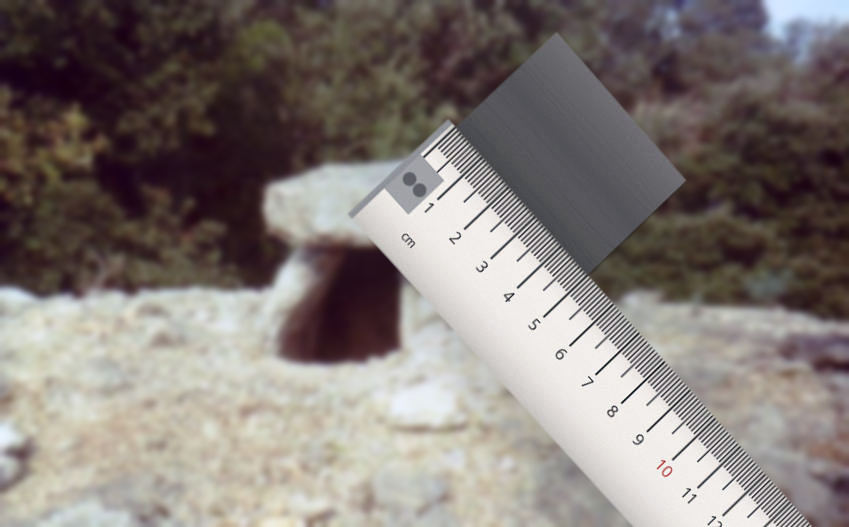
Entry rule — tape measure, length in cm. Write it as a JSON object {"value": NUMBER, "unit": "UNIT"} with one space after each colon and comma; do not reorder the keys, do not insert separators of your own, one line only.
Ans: {"value": 5, "unit": "cm"}
